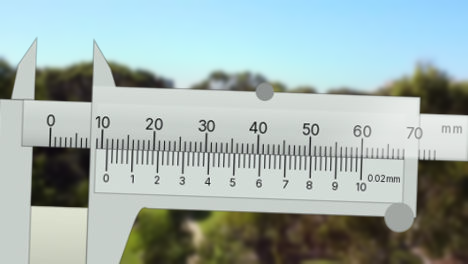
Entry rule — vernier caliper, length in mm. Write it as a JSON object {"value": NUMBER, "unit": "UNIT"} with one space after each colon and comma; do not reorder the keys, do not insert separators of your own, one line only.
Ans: {"value": 11.0, "unit": "mm"}
